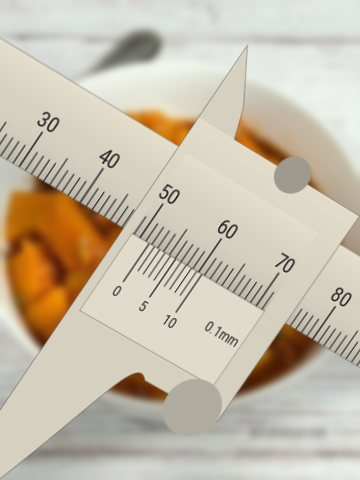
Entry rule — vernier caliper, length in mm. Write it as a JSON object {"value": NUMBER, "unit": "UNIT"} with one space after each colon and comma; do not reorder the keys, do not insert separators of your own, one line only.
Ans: {"value": 51.6, "unit": "mm"}
